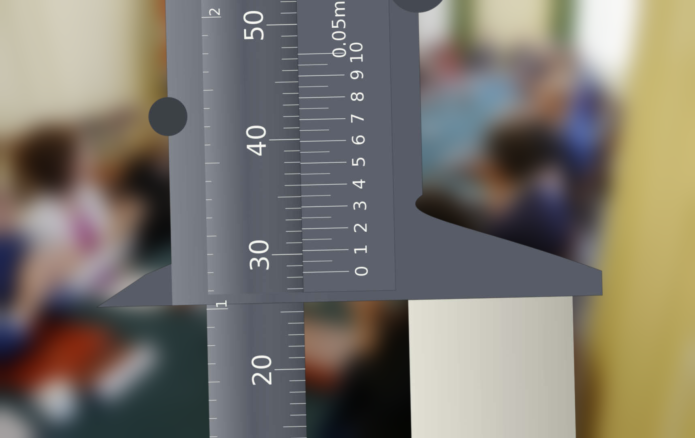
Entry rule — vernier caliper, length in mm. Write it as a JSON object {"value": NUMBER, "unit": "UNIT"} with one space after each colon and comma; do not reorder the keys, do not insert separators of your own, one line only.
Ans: {"value": 28.4, "unit": "mm"}
